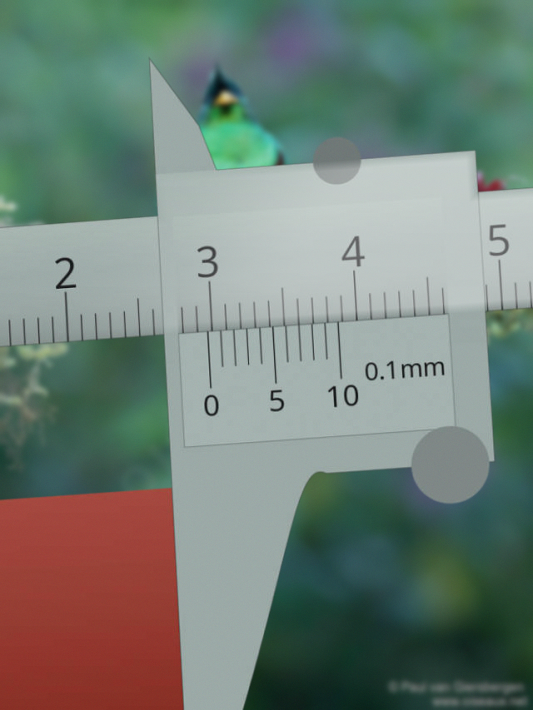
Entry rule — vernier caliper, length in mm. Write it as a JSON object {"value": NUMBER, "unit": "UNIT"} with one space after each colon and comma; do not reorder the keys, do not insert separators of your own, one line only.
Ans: {"value": 29.7, "unit": "mm"}
